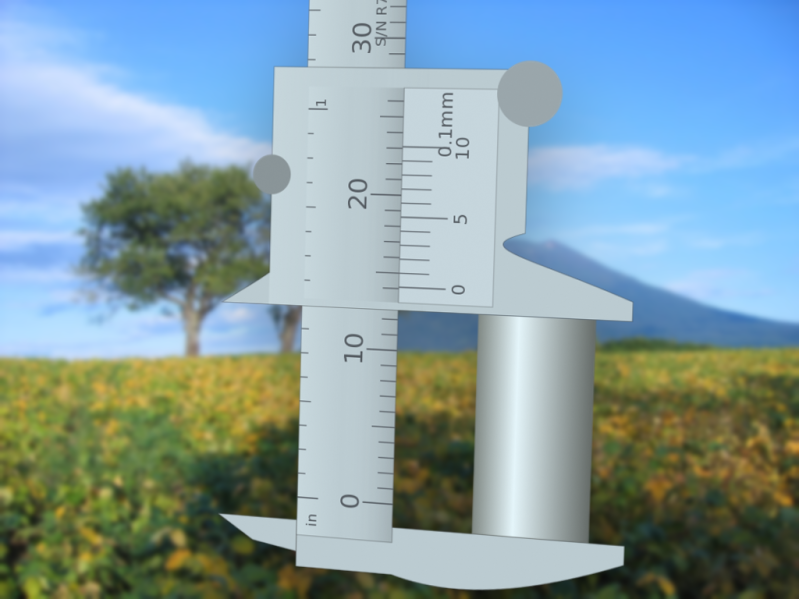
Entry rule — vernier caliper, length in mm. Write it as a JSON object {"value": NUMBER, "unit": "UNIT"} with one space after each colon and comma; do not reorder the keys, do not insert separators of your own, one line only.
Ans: {"value": 14.1, "unit": "mm"}
